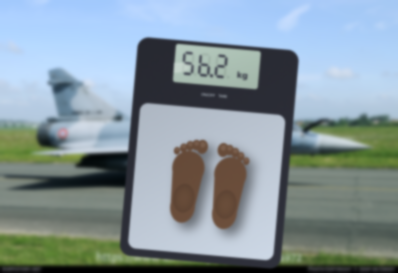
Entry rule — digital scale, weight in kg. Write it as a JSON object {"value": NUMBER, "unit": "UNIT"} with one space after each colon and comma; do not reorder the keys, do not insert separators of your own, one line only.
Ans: {"value": 56.2, "unit": "kg"}
